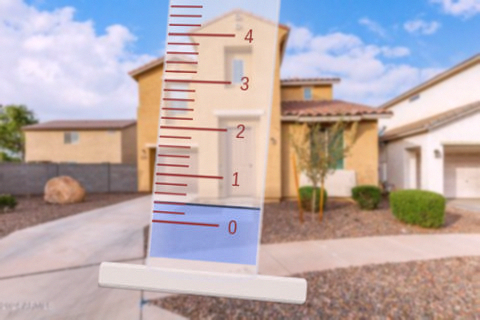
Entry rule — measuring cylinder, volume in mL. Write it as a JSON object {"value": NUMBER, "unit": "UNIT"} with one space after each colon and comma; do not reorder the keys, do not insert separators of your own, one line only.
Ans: {"value": 0.4, "unit": "mL"}
